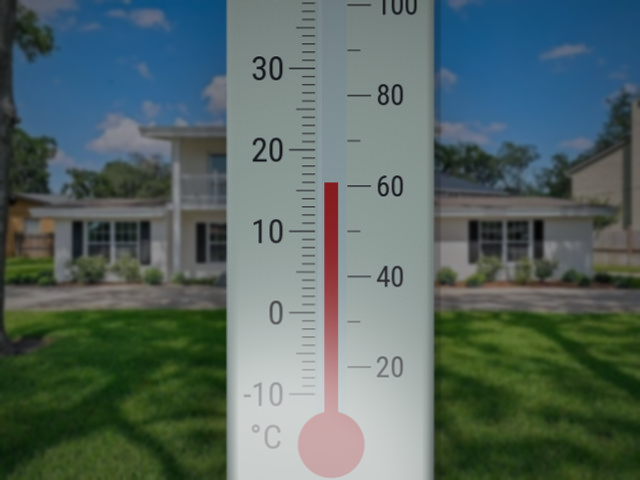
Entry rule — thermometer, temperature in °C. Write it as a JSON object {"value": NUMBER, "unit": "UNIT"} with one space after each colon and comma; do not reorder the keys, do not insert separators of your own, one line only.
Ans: {"value": 16, "unit": "°C"}
